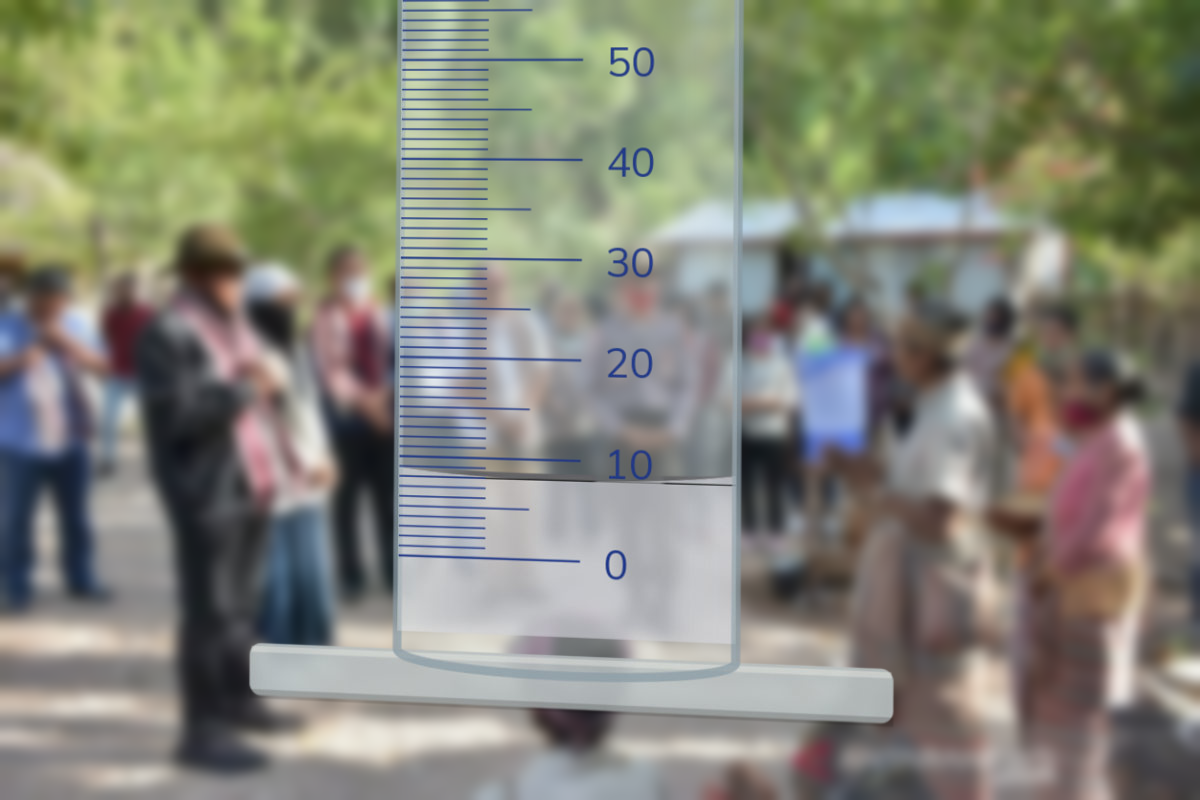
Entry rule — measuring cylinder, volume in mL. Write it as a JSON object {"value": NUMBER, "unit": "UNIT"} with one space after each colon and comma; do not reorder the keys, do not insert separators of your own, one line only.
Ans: {"value": 8, "unit": "mL"}
